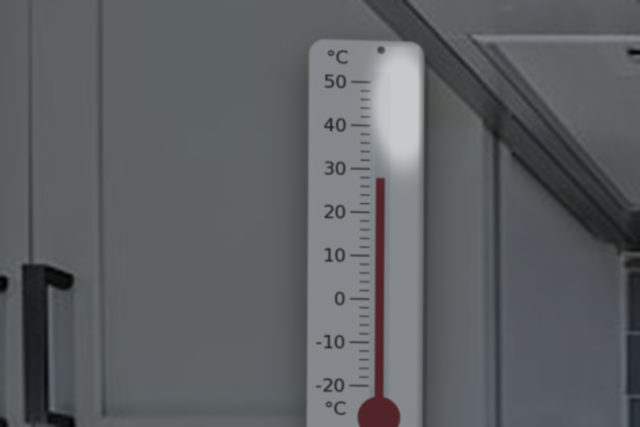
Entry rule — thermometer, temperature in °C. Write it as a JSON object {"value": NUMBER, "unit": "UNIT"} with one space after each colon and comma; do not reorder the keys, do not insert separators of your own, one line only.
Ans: {"value": 28, "unit": "°C"}
